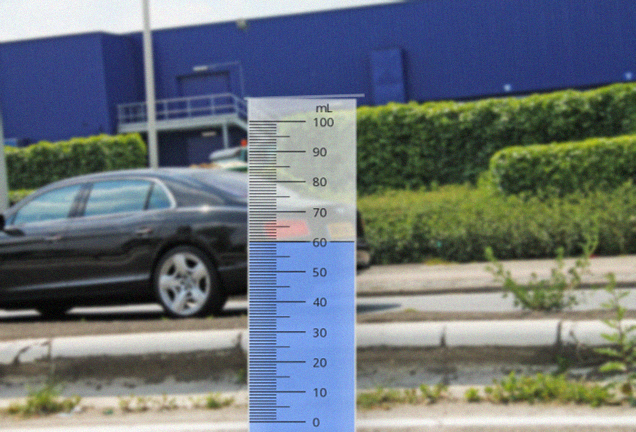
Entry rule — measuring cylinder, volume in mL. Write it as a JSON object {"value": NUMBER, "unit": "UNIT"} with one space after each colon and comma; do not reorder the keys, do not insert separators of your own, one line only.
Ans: {"value": 60, "unit": "mL"}
